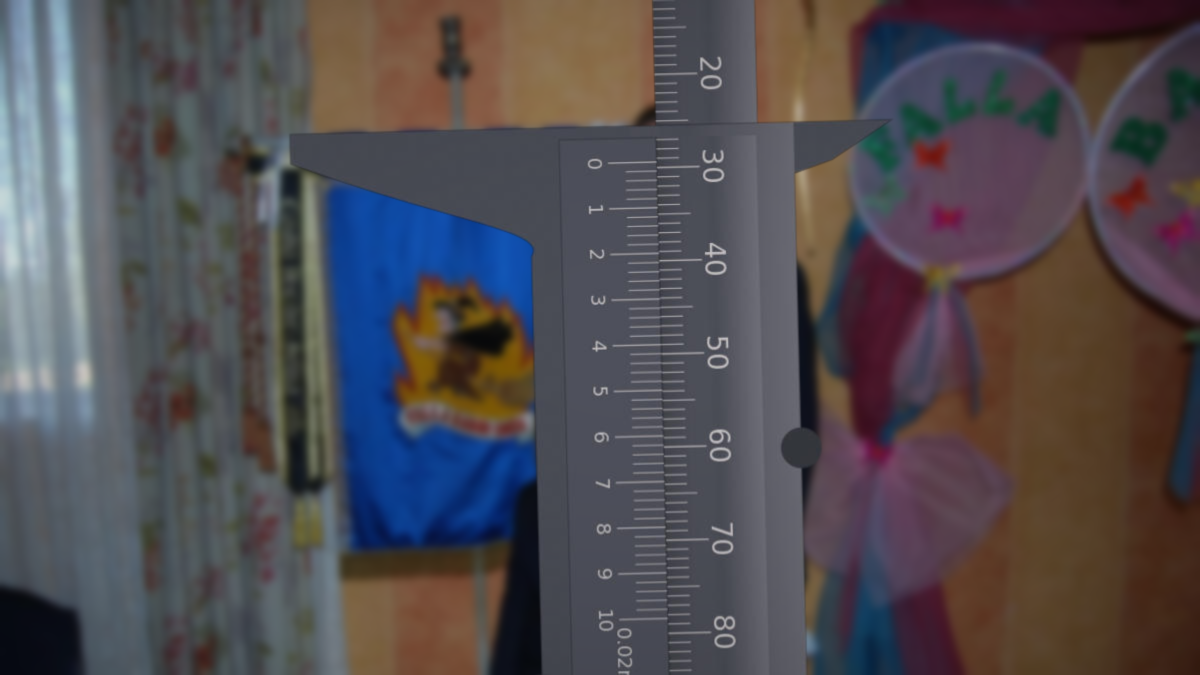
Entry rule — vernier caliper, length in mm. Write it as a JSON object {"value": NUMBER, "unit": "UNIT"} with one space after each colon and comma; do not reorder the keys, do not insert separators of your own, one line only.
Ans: {"value": 29.4, "unit": "mm"}
